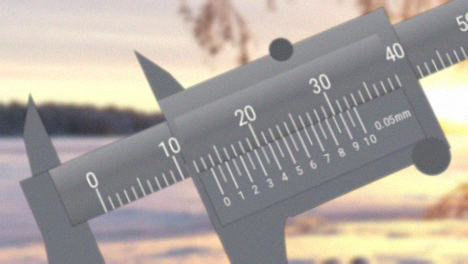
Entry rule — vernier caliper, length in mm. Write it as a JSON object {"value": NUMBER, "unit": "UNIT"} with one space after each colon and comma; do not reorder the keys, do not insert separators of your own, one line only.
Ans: {"value": 13.6, "unit": "mm"}
